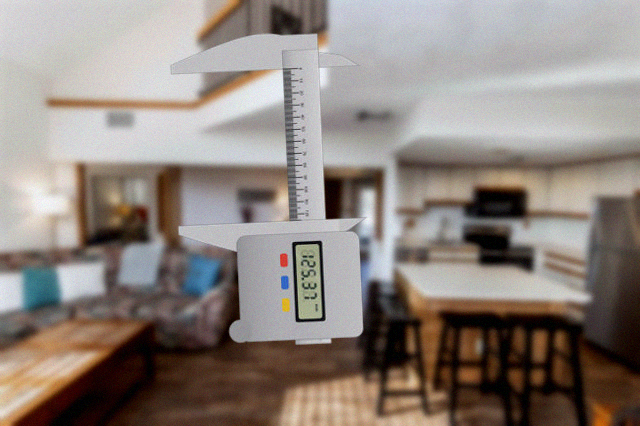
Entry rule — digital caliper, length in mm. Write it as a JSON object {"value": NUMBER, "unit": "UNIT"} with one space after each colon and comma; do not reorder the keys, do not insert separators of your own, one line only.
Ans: {"value": 125.37, "unit": "mm"}
